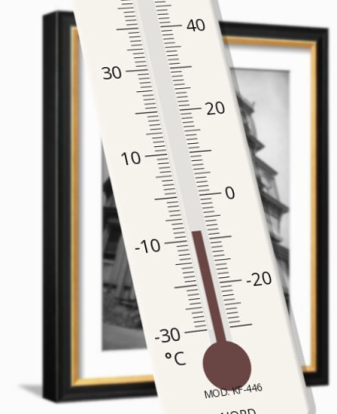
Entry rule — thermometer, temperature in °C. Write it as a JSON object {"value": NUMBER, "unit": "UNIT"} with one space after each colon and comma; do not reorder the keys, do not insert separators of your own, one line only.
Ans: {"value": -8, "unit": "°C"}
